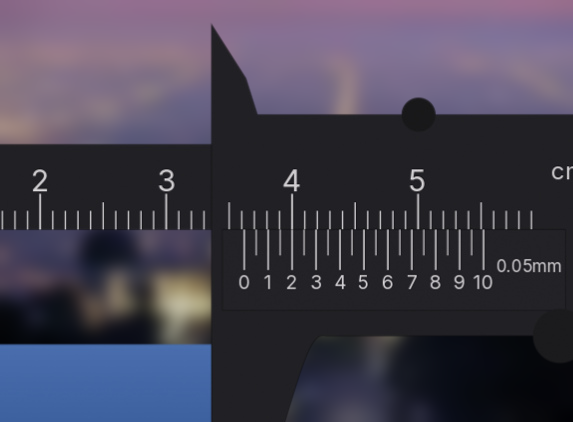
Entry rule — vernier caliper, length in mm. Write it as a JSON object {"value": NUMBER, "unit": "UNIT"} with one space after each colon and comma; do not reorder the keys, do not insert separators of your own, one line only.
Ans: {"value": 36.2, "unit": "mm"}
